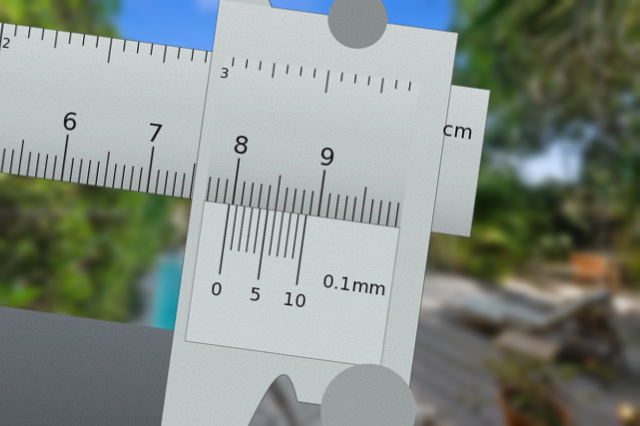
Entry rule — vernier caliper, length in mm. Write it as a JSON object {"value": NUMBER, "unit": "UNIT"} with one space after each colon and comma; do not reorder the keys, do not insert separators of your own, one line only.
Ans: {"value": 79.6, "unit": "mm"}
